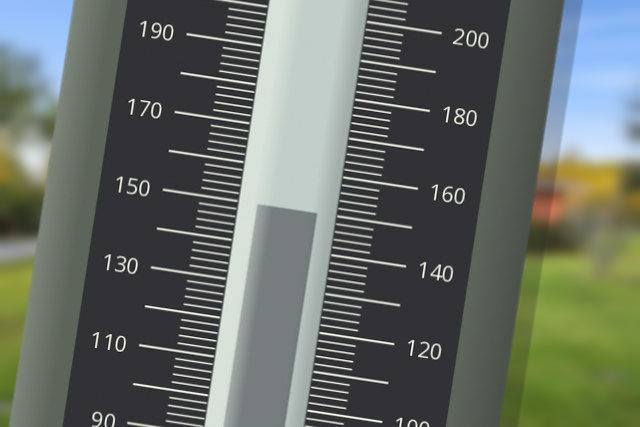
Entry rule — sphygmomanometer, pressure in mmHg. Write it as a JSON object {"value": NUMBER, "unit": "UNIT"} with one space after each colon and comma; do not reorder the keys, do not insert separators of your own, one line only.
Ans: {"value": 150, "unit": "mmHg"}
